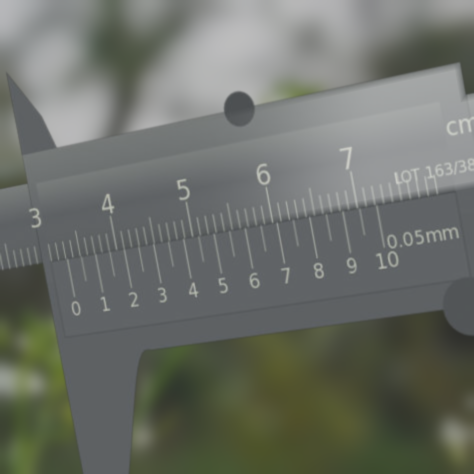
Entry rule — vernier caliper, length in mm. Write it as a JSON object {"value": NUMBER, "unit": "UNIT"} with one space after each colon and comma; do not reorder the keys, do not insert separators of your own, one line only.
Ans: {"value": 33.2, "unit": "mm"}
